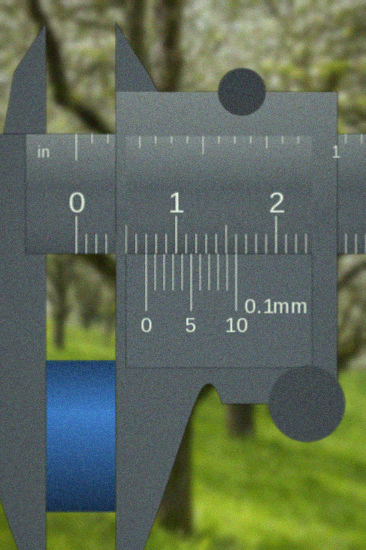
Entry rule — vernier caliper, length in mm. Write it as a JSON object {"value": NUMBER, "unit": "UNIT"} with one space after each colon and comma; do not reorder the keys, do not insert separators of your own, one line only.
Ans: {"value": 7.0, "unit": "mm"}
